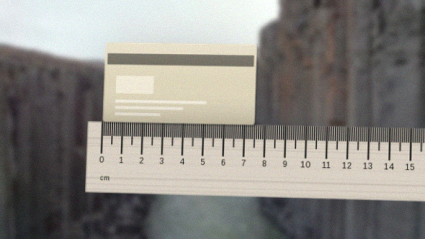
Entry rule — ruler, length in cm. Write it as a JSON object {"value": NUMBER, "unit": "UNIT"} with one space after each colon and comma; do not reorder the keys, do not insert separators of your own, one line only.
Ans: {"value": 7.5, "unit": "cm"}
